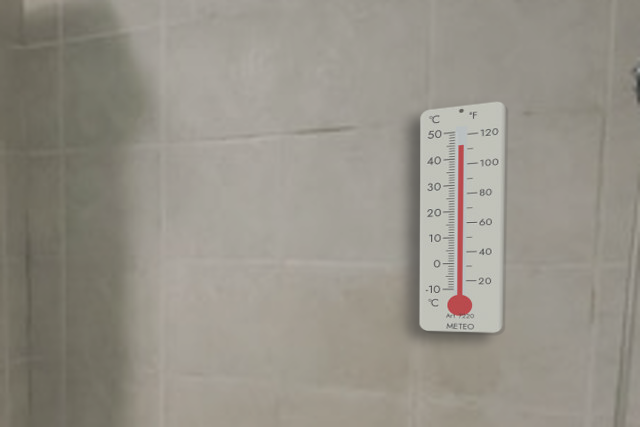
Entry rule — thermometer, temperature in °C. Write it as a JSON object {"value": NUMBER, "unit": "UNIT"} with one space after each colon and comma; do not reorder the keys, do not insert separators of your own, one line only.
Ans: {"value": 45, "unit": "°C"}
